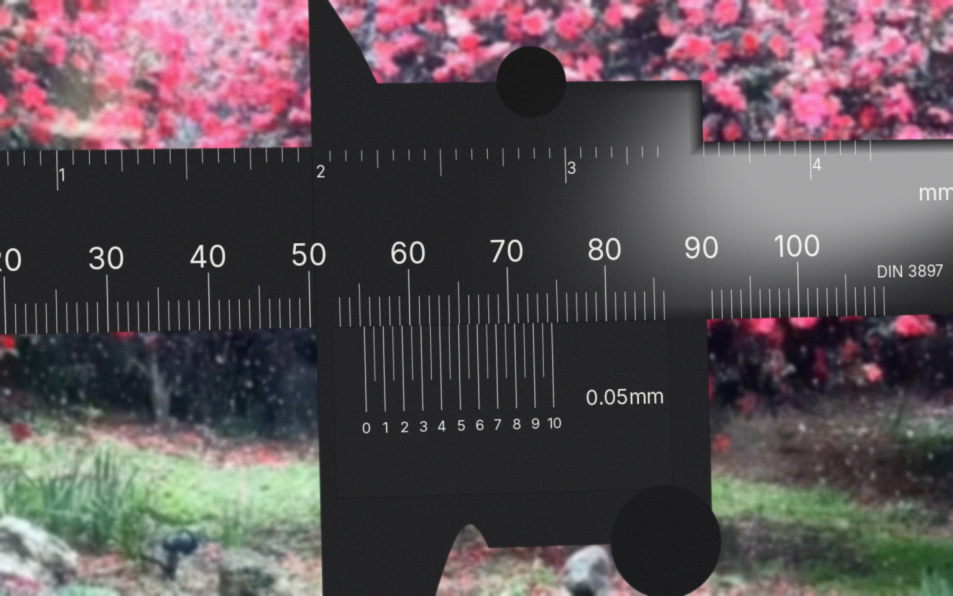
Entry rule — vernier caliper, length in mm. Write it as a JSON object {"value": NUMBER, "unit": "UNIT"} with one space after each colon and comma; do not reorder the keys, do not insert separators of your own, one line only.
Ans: {"value": 55.4, "unit": "mm"}
